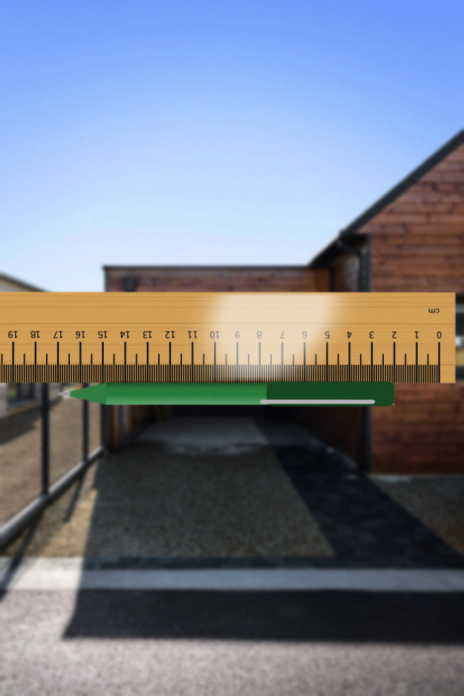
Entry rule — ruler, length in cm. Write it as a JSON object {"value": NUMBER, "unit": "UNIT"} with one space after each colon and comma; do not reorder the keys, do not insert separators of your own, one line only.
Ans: {"value": 15, "unit": "cm"}
